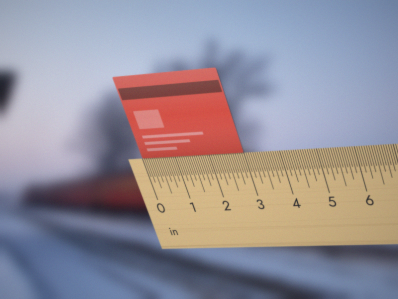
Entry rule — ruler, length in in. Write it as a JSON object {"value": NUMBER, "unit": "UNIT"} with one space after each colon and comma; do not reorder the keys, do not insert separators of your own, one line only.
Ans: {"value": 3, "unit": "in"}
